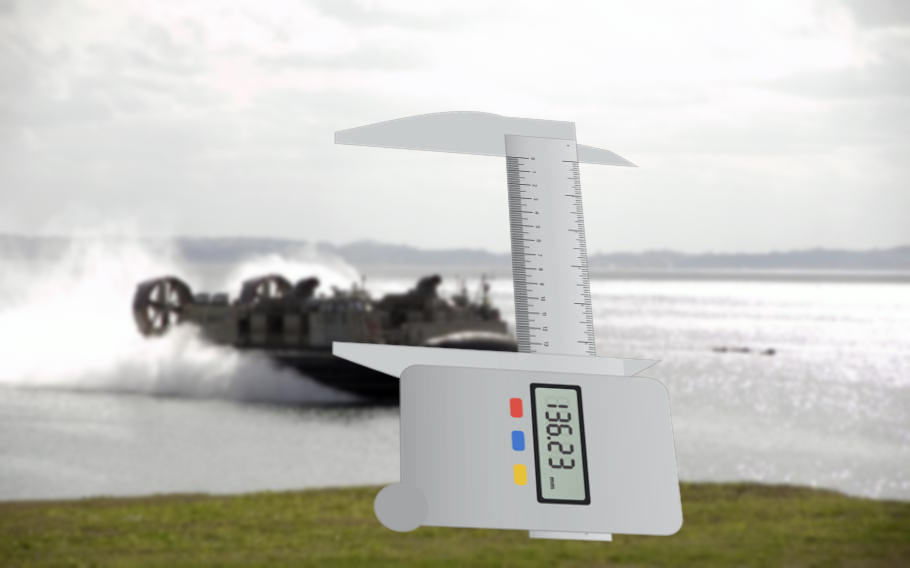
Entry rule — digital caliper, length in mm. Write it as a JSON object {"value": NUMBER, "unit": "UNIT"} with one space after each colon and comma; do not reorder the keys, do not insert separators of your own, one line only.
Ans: {"value": 136.23, "unit": "mm"}
